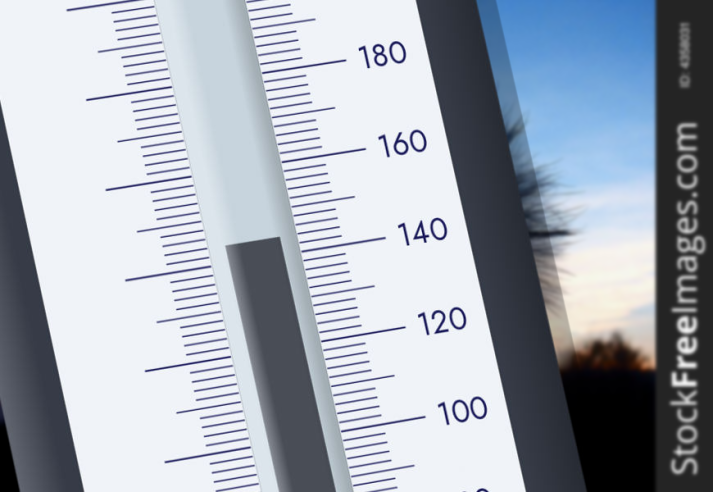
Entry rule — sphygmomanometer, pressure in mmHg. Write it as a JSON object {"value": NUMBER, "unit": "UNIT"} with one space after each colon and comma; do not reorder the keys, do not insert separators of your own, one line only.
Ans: {"value": 144, "unit": "mmHg"}
